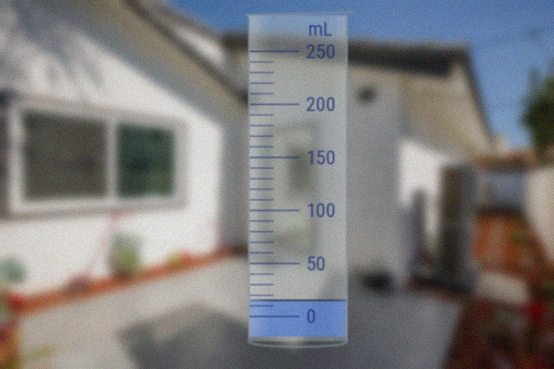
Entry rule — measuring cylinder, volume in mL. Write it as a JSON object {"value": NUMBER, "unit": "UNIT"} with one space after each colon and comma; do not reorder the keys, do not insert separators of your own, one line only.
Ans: {"value": 15, "unit": "mL"}
